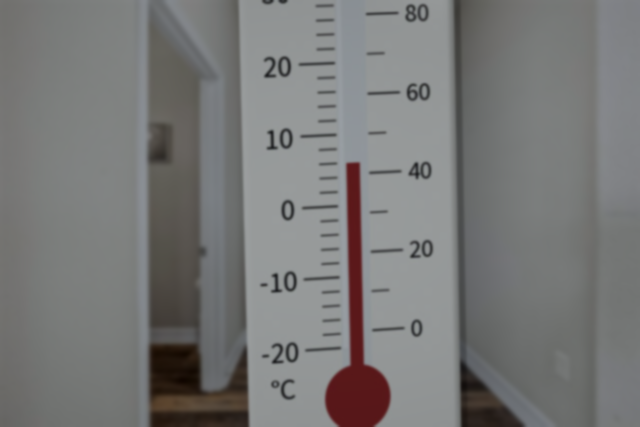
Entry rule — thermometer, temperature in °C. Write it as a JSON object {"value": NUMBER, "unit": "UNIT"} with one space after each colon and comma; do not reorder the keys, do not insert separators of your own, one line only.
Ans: {"value": 6, "unit": "°C"}
